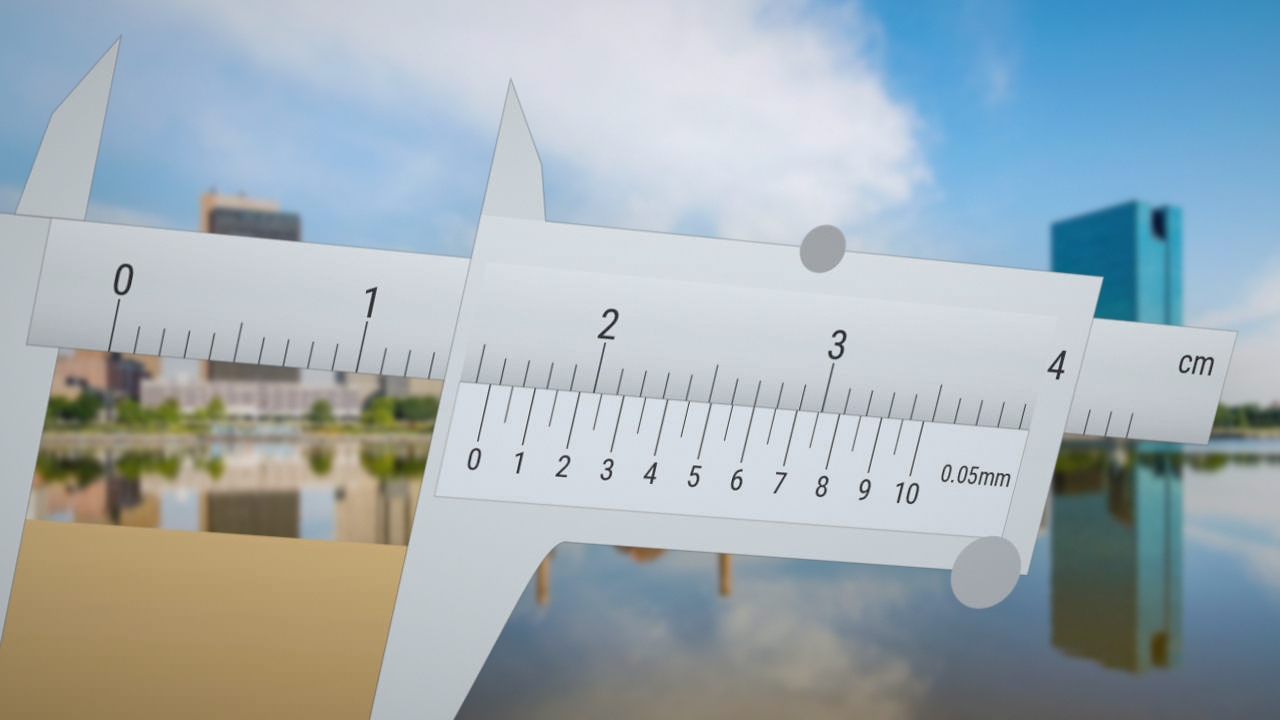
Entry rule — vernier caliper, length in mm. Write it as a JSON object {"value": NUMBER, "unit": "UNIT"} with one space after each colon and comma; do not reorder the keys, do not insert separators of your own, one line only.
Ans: {"value": 15.6, "unit": "mm"}
